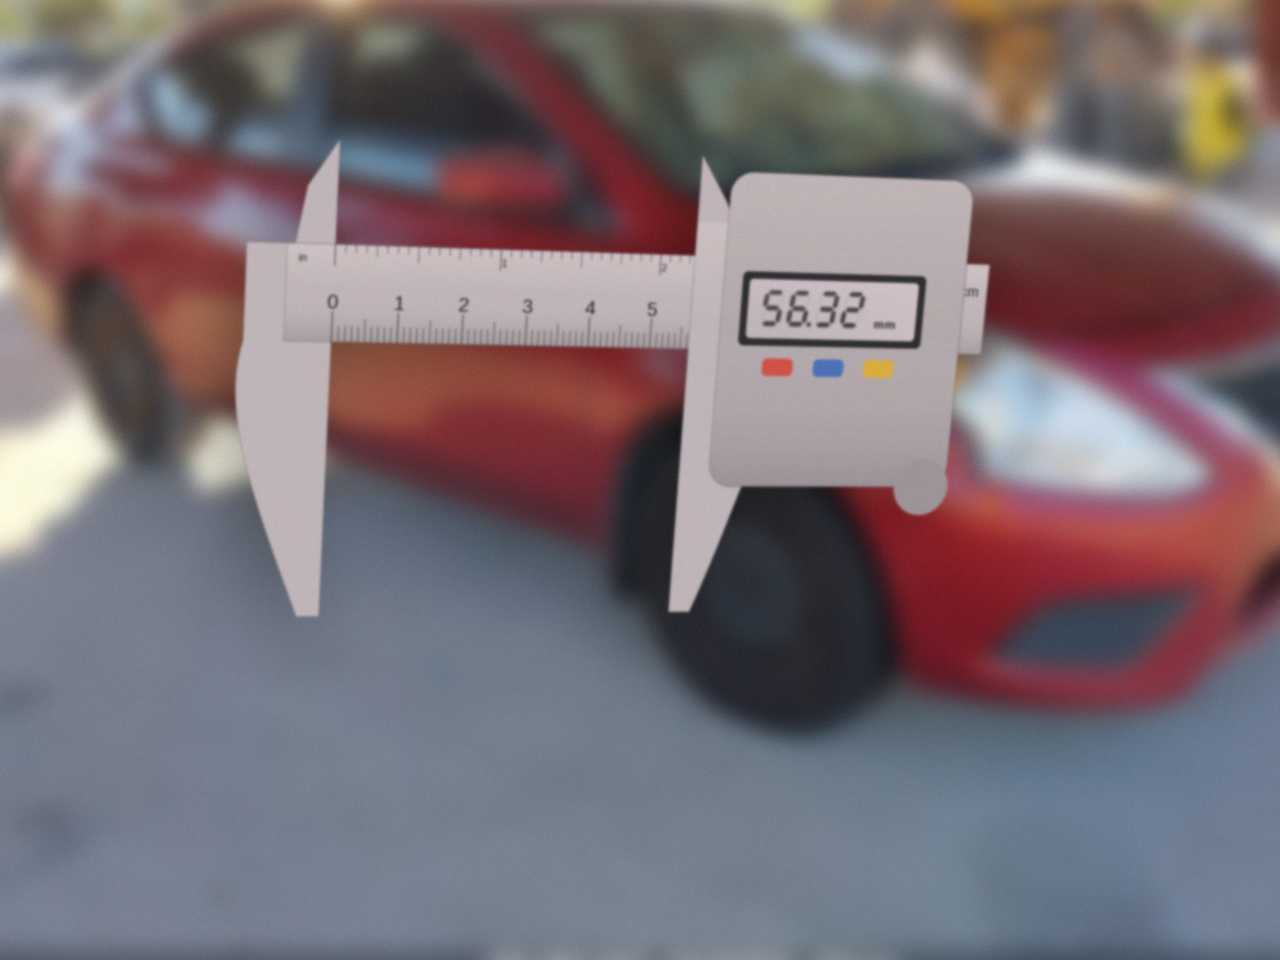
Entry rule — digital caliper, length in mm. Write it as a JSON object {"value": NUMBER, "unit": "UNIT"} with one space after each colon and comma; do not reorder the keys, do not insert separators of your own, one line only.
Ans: {"value": 56.32, "unit": "mm"}
